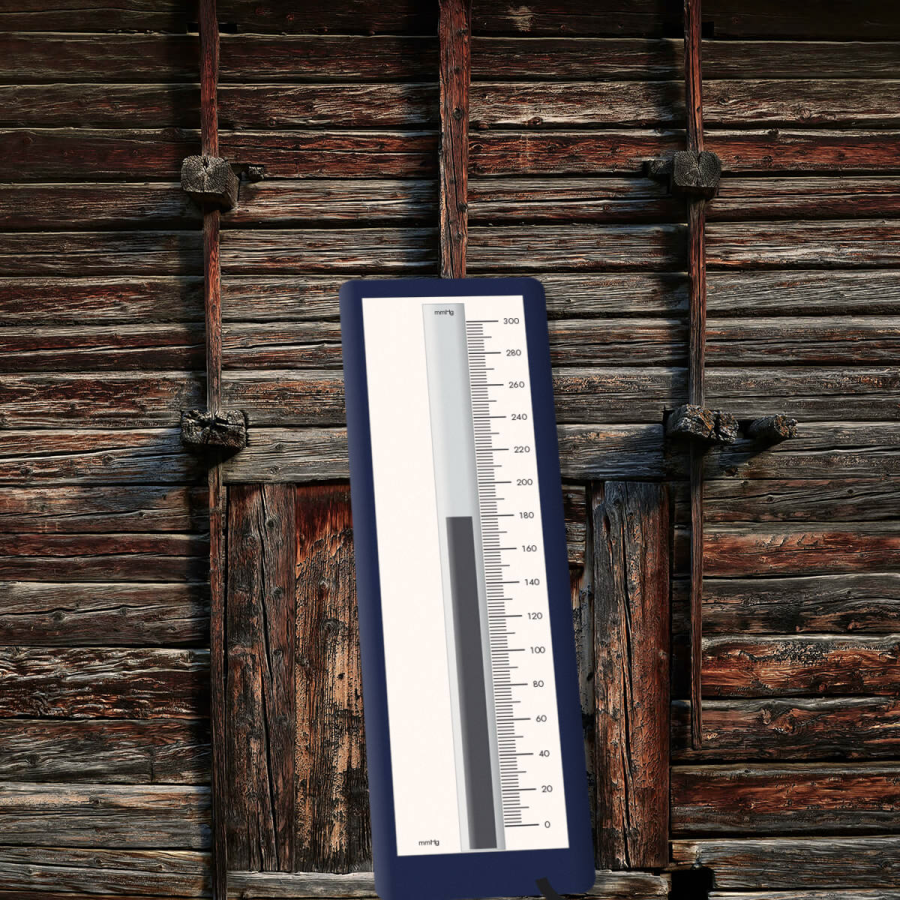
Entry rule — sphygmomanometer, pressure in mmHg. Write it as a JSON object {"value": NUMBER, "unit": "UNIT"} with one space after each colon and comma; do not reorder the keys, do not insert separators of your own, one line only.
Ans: {"value": 180, "unit": "mmHg"}
